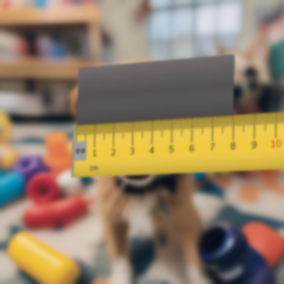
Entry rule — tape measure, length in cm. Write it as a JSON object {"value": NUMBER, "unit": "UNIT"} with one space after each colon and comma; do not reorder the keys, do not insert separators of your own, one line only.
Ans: {"value": 8, "unit": "cm"}
